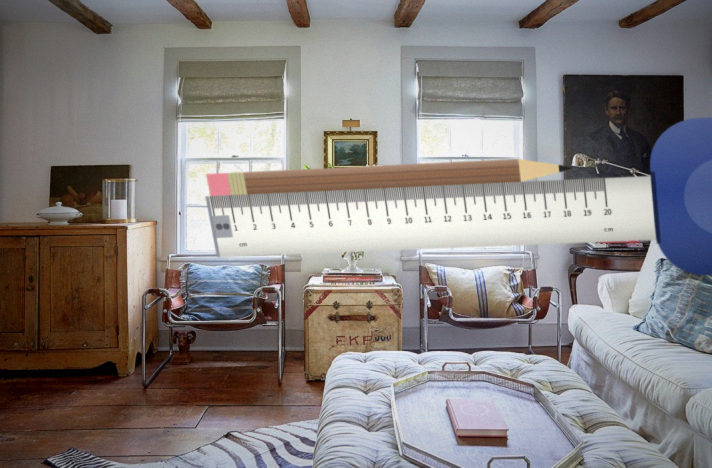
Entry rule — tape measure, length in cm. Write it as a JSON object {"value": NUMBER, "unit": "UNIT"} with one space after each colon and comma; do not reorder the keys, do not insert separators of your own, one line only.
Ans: {"value": 18.5, "unit": "cm"}
